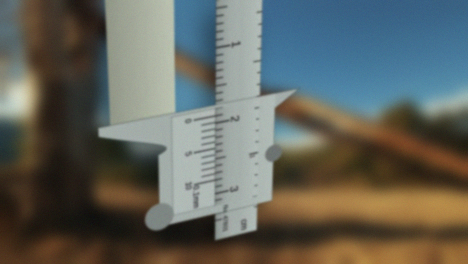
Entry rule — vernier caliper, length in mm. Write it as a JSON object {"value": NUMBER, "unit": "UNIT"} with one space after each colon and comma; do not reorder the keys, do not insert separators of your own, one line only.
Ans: {"value": 19.0, "unit": "mm"}
